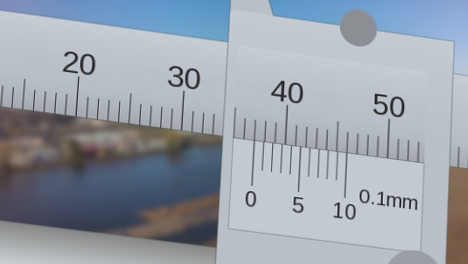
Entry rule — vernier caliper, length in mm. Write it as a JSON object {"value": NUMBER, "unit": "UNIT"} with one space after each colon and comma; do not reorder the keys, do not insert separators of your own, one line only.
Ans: {"value": 37.0, "unit": "mm"}
